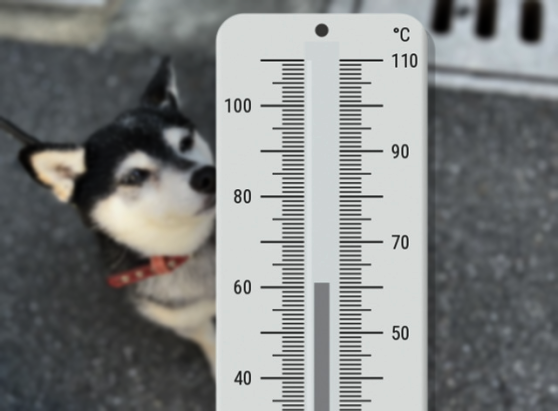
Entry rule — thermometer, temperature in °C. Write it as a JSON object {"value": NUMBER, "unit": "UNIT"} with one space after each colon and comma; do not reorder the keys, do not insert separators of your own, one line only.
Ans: {"value": 61, "unit": "°C"}
